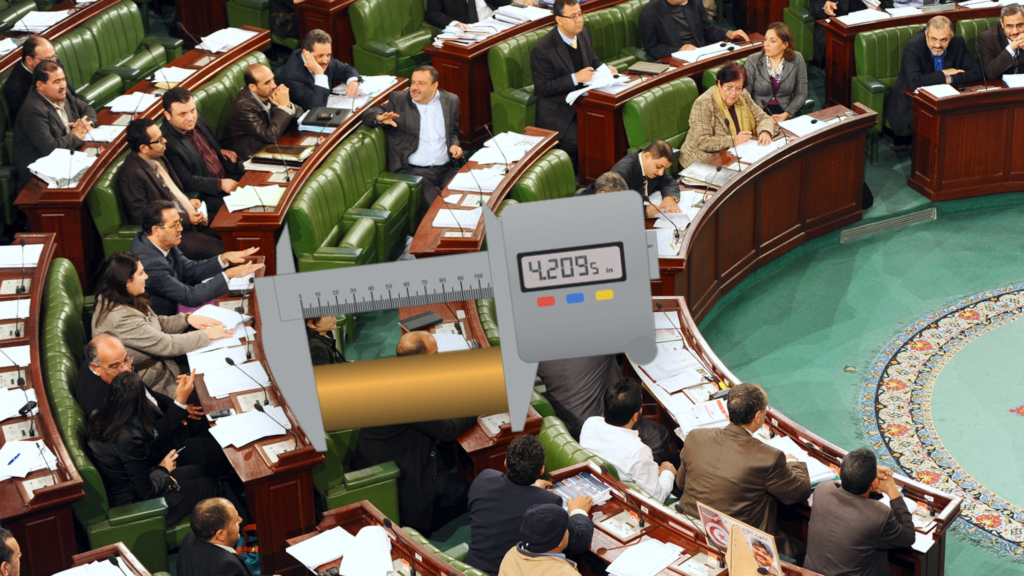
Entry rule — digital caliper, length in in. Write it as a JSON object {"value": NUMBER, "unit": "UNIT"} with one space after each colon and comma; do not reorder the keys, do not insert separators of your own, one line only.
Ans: {"value": 4.2095, "unit": "in"}
